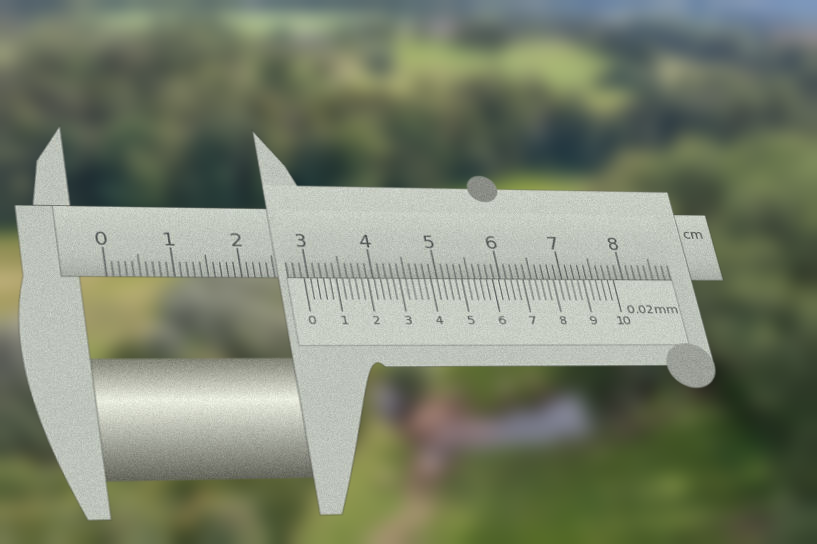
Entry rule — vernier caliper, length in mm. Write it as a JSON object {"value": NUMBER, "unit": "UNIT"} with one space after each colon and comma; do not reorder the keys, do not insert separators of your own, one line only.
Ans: {"value": 29.4, "unit": "mm"}
